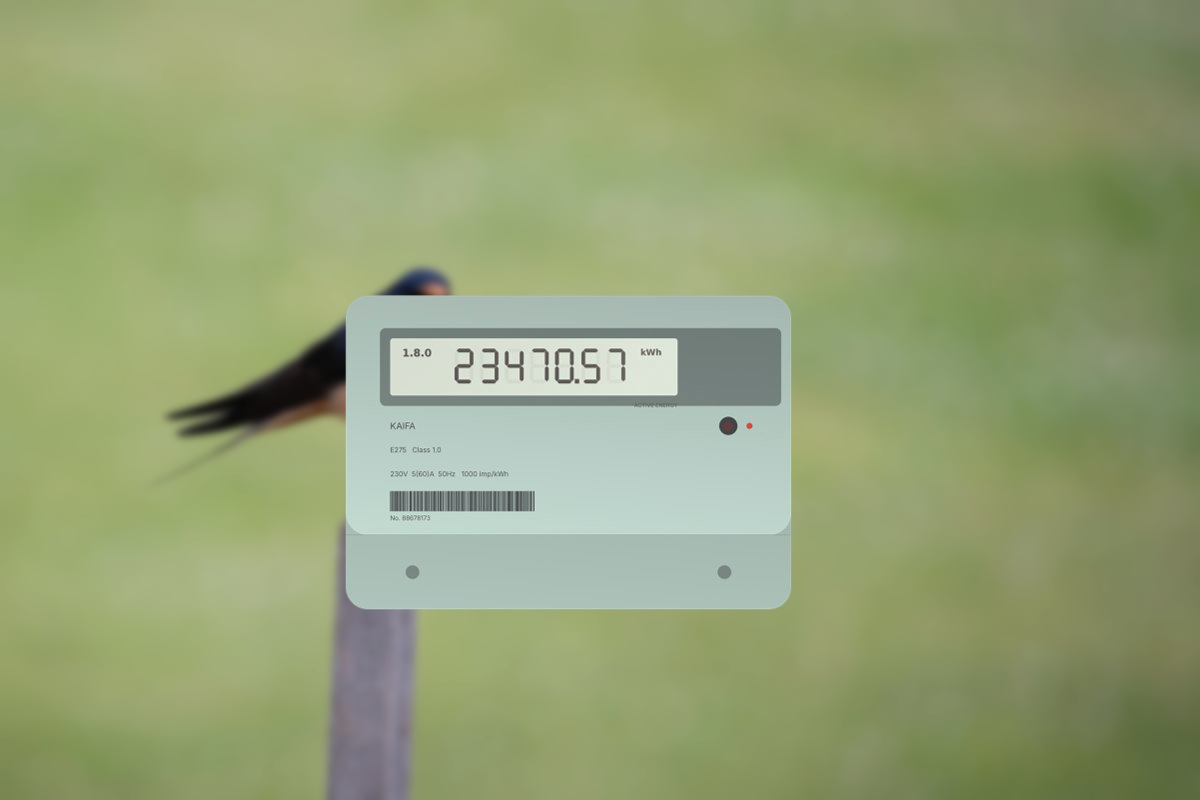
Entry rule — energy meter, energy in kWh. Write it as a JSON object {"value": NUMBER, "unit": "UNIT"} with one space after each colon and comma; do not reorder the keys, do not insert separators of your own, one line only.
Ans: {"value": 23470.57, "unit": "kWh"}
